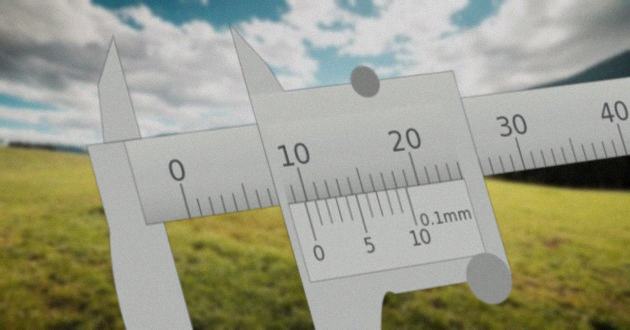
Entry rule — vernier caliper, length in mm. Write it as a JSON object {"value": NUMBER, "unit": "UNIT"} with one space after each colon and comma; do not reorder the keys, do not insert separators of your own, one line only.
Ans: {"value": 9.8, "unit": "mm"}
